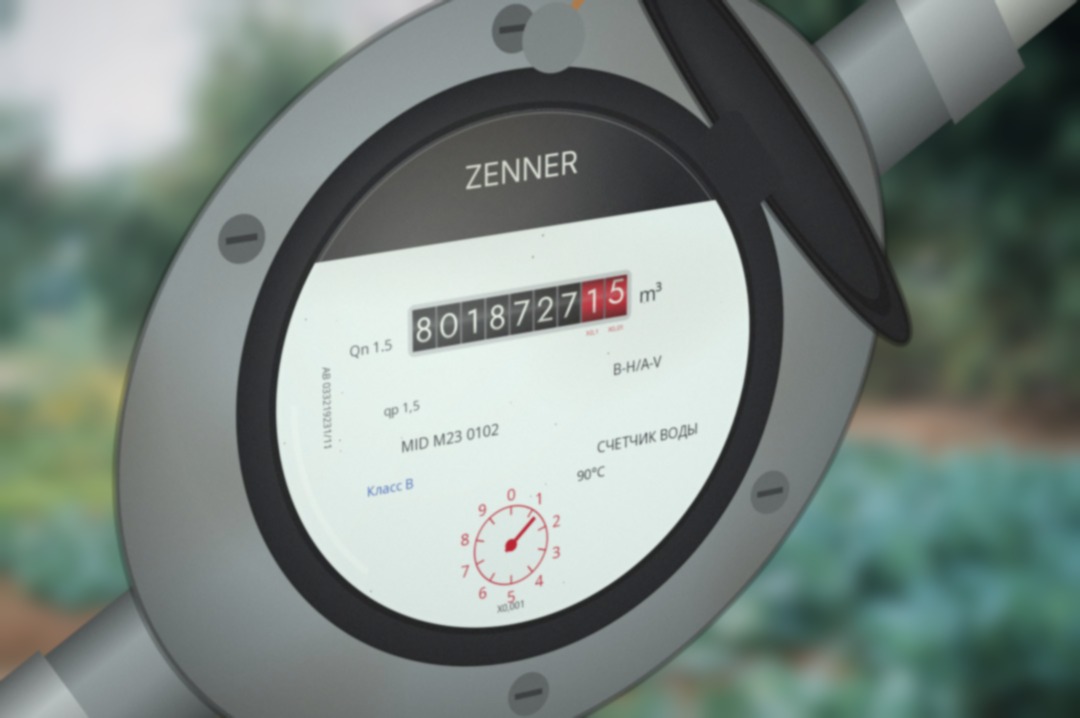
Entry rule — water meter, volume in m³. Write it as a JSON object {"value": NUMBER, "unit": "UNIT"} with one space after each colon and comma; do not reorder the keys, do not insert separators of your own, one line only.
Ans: {"value": 8018727.151, "unit": "m³"}
